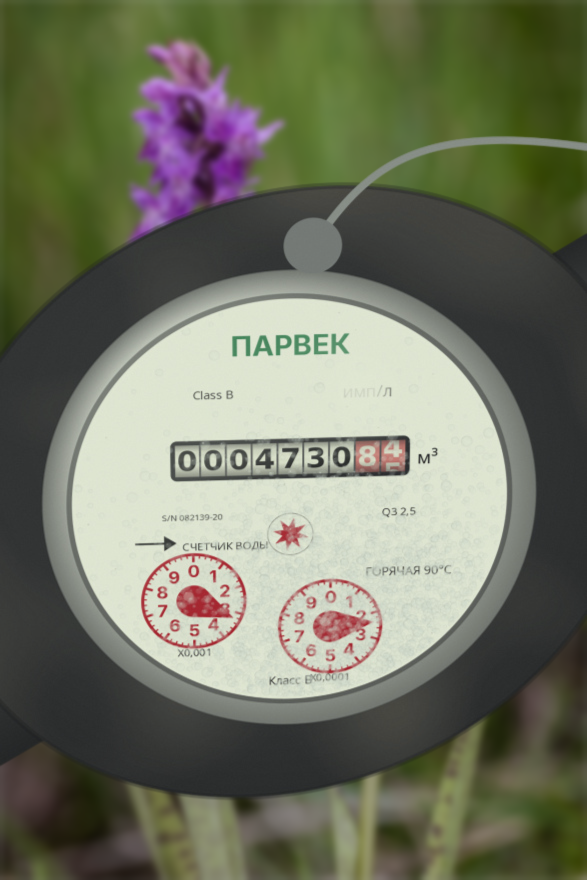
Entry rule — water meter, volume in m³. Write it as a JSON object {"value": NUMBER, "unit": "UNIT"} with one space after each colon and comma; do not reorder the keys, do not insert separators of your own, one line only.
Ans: {"value": 4730.8432, "unit": "m³"}
